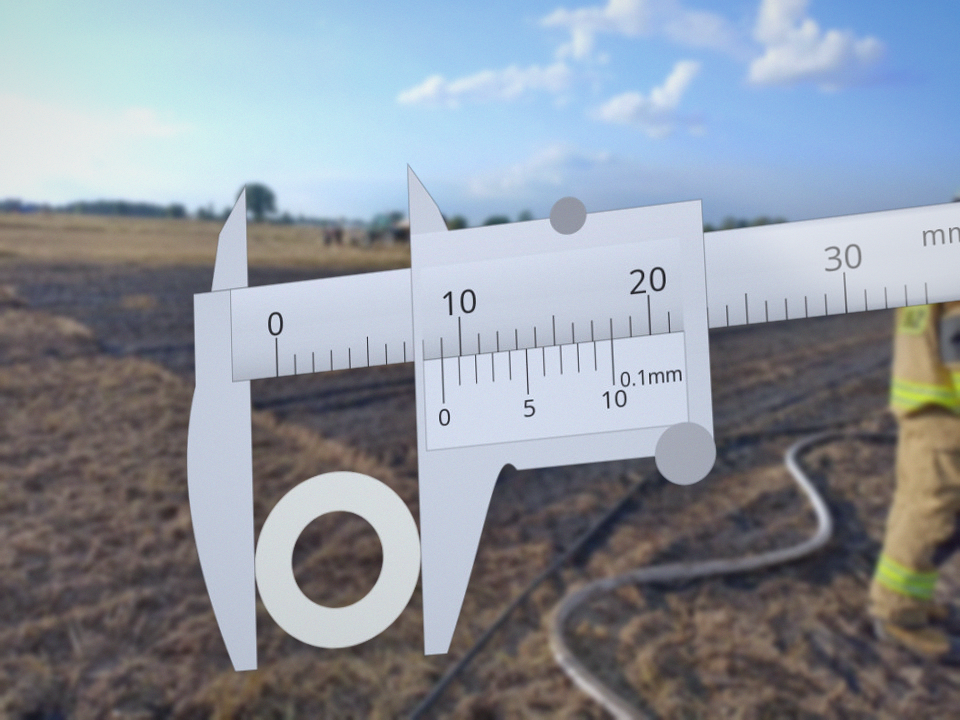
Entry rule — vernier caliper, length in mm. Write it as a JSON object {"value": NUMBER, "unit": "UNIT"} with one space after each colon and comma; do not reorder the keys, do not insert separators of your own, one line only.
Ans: {"value": 9.0, "unit": "mm"}
